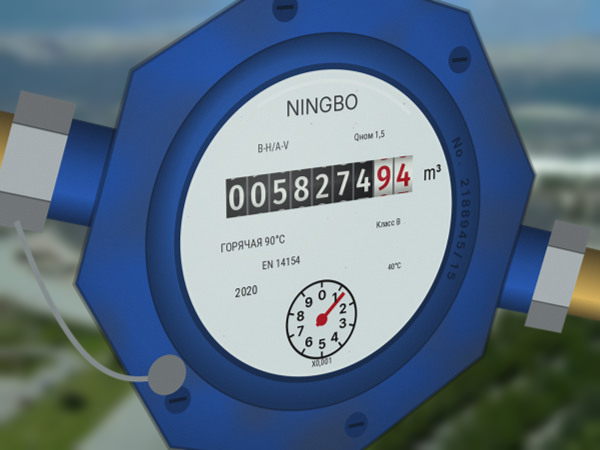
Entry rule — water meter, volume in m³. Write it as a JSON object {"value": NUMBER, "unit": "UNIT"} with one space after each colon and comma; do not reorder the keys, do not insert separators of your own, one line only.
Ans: {"value": 58274.941, "unit": "m³"}
